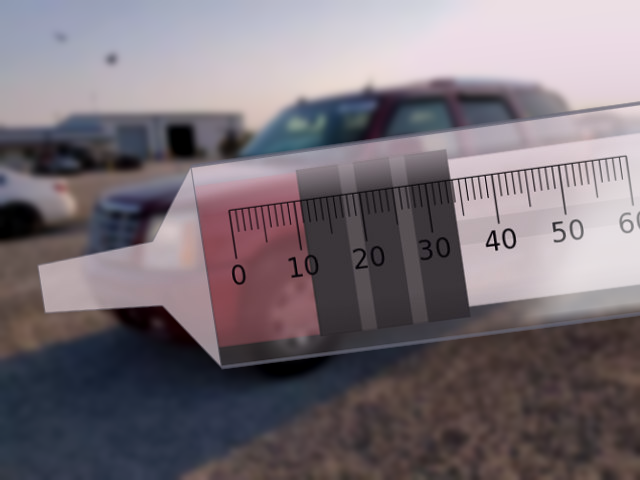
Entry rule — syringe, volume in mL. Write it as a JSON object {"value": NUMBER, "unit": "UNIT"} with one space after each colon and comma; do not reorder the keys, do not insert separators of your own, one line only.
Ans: {"value": 11, "unit": "mL"}
